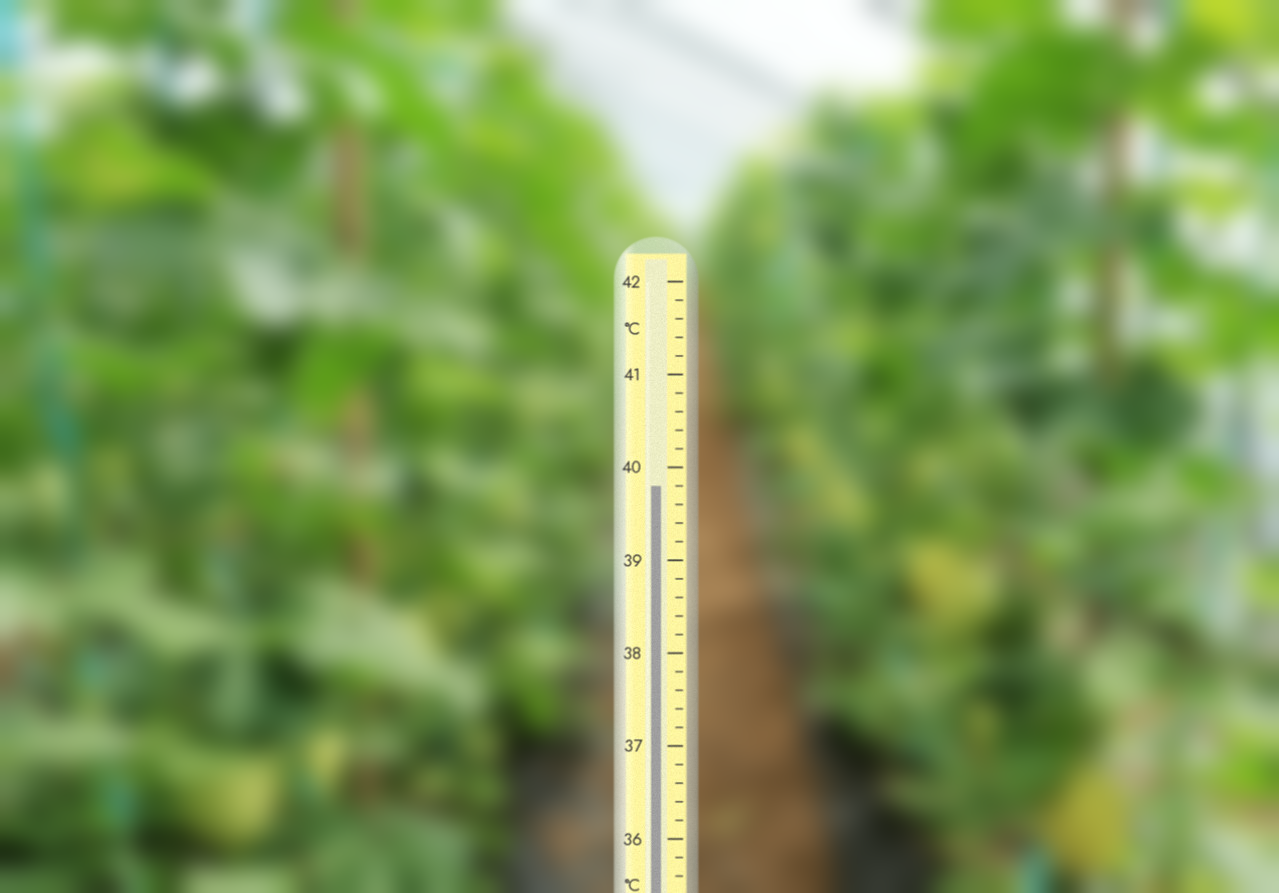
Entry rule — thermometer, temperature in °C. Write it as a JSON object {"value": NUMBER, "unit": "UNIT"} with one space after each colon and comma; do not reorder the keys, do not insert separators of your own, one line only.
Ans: {"value": 39.8, "unit": "°C"}
